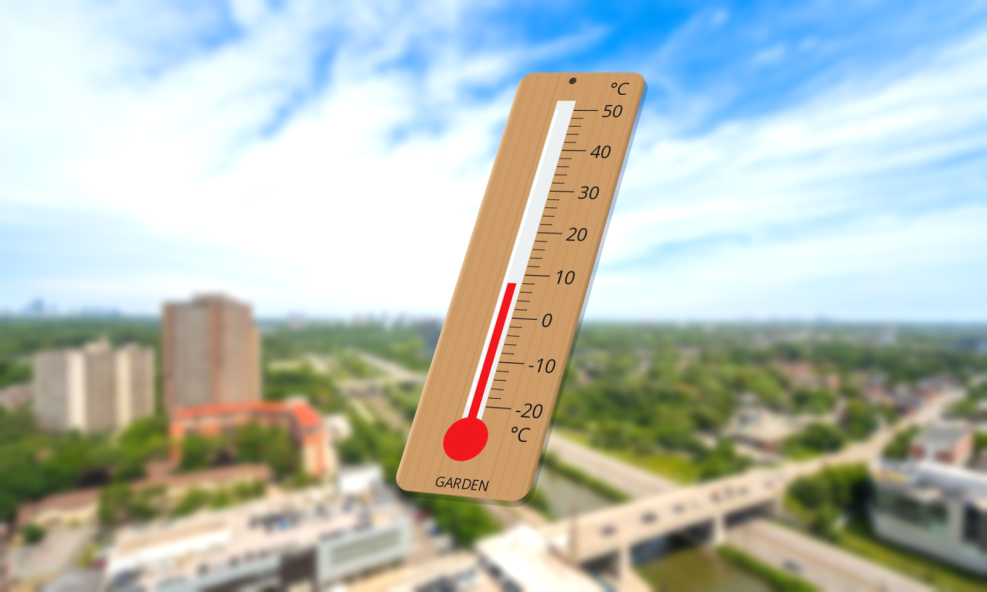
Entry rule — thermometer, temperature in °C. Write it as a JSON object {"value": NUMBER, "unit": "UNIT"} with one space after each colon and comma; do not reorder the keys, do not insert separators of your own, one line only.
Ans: {"value": 8, "unit": "°C"}
